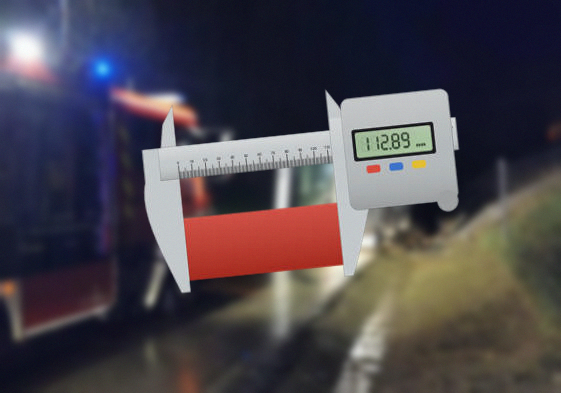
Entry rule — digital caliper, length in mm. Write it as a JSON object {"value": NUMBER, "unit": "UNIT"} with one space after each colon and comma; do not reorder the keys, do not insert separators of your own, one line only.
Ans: {"value": 112.89, "unit": "mm"}
